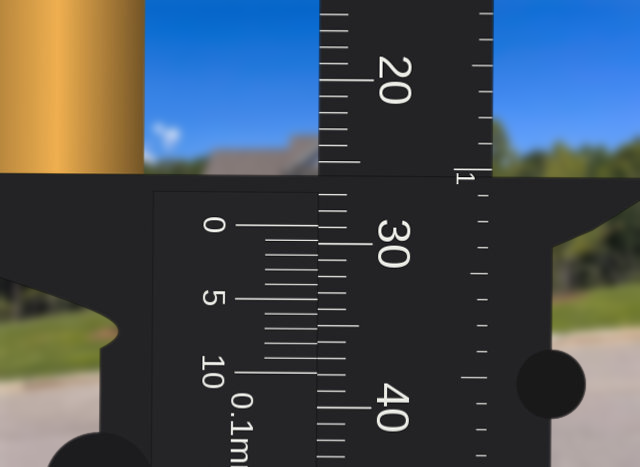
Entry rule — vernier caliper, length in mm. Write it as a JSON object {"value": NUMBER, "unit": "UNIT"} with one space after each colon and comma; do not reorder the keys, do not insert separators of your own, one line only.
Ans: {"value": 28.9, "unit": "mm"}
